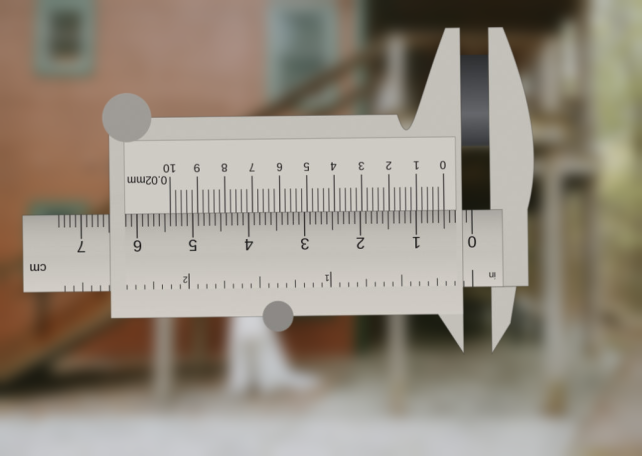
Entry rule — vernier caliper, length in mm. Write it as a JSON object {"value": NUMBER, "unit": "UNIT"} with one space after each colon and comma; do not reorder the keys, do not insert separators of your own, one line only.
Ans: {"value": 5.0, "unit": "mm"}
